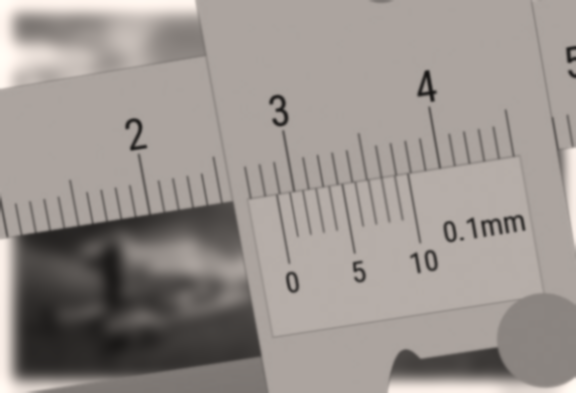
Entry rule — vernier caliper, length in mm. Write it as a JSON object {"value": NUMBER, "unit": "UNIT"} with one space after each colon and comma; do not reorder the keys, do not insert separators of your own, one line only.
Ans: {"value": 28.8, "unit": "mm"}
